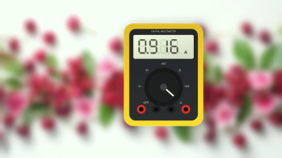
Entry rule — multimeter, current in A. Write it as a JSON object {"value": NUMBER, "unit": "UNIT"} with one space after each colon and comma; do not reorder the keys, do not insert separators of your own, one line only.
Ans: {"value": 0.916, "unit": "A"}
